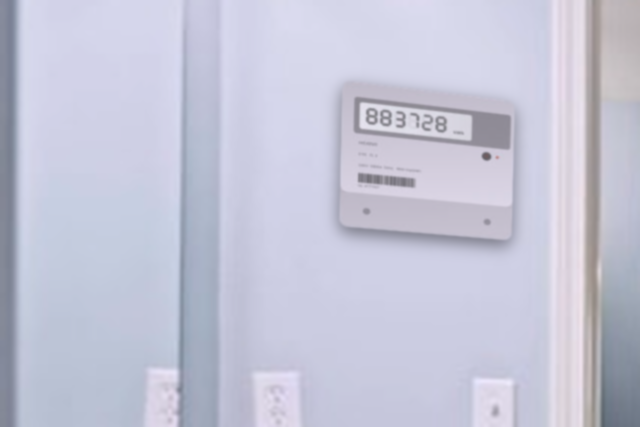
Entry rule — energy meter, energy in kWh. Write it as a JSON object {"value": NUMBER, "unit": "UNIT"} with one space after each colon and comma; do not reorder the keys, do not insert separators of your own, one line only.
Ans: {"value": 883728, "unit": "kWh"}
